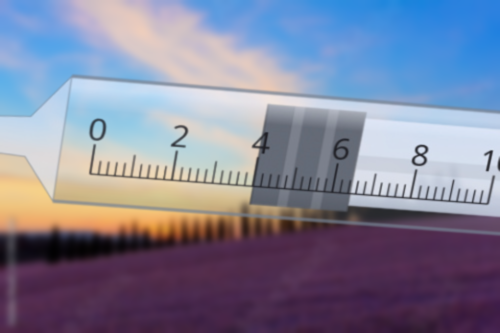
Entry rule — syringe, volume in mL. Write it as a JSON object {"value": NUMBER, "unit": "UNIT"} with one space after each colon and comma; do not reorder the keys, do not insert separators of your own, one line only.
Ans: {"value": 4, "unit": "mL"}
